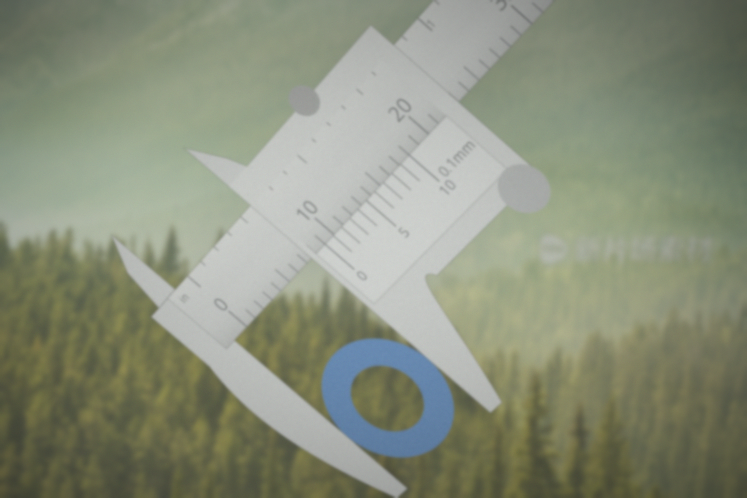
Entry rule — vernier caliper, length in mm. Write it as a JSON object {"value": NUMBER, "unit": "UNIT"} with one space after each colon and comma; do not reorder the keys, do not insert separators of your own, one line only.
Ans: {"value": 9.0, "unit": "mm"}
